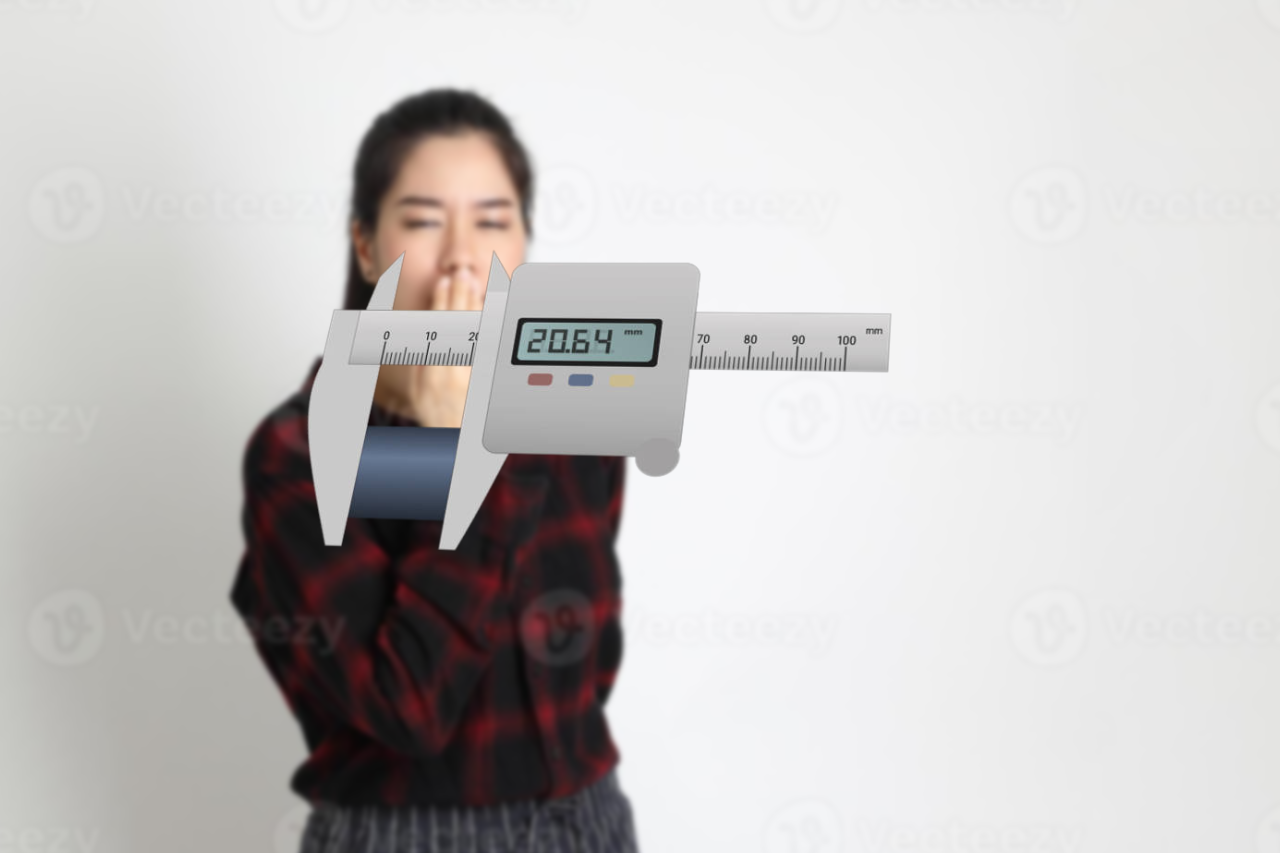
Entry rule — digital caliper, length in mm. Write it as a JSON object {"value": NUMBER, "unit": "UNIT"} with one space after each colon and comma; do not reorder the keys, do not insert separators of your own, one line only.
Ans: {"value": 20.64, "unit": "mm"}
